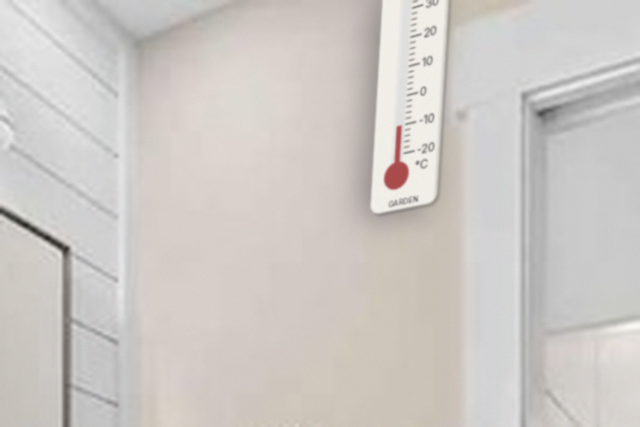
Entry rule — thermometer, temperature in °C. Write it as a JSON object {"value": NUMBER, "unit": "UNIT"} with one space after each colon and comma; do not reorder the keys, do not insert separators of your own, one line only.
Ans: {"value": -10, "unit": "°C"}
